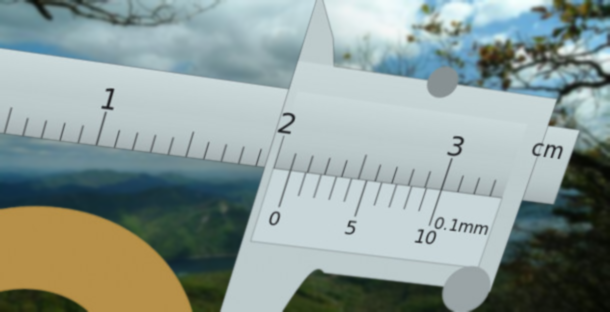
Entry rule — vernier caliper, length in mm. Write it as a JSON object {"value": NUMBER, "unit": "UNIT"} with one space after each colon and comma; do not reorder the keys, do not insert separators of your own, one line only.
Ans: {"value": 21.0, "unit": "mm"}
